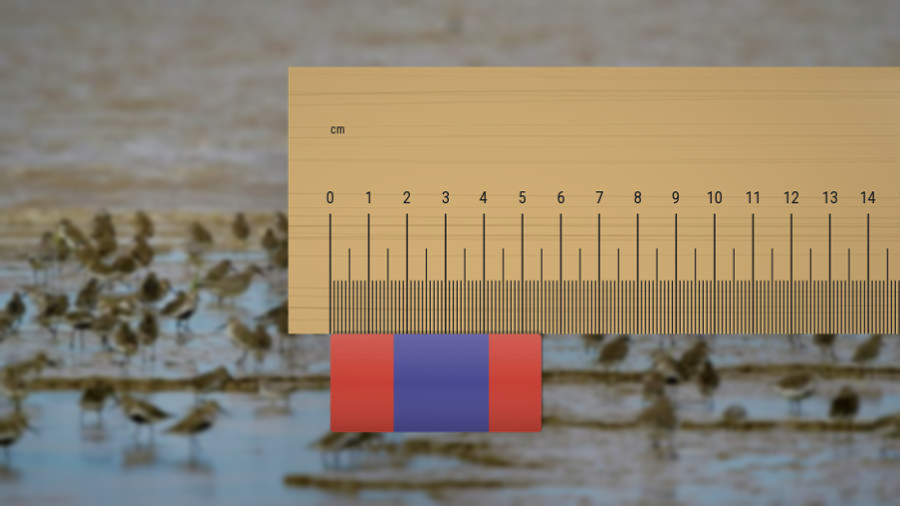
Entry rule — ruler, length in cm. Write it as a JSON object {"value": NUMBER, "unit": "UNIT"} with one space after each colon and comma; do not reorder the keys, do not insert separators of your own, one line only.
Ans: {"value": 5.5, "unit": "cm"}
